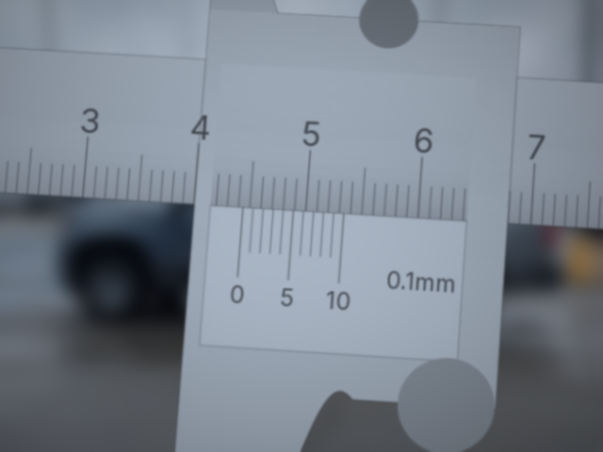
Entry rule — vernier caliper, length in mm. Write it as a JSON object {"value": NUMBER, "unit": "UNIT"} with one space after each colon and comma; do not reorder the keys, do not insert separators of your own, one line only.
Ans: {"value": 44.4, "unit": "mm"}
